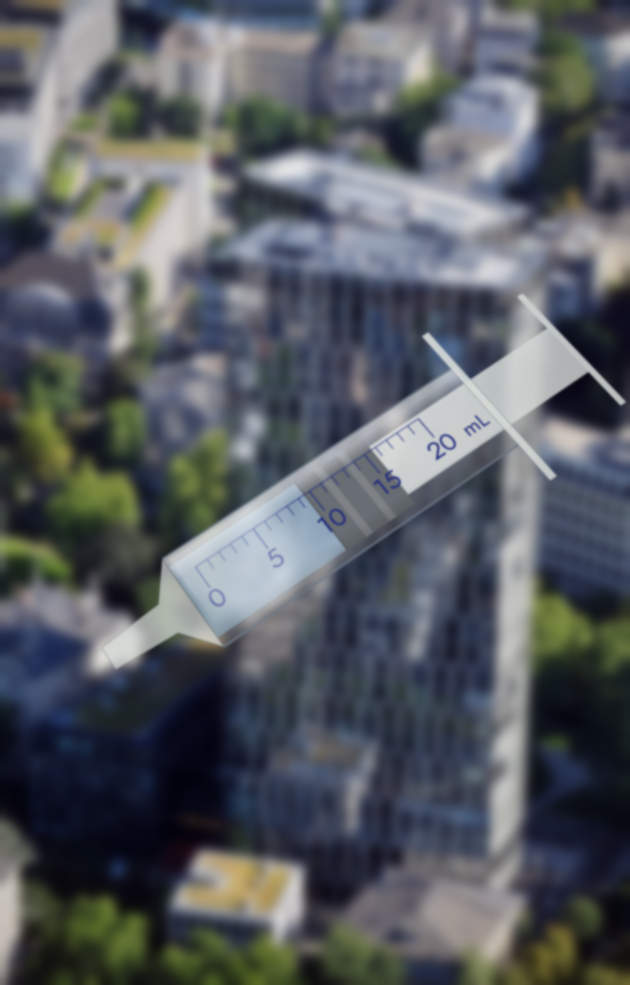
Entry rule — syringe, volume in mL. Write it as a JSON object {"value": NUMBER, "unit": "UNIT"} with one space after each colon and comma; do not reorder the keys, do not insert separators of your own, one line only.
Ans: {"value": 9.5, "unit": "mL"}
